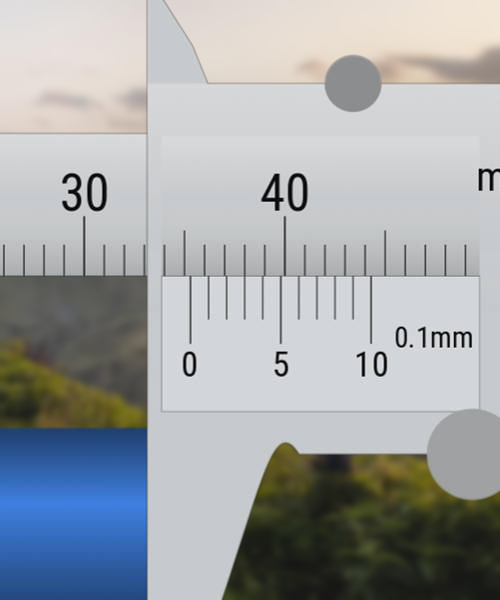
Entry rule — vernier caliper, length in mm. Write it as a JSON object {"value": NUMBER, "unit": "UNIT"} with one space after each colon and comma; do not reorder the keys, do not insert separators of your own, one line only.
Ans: {"value": 35.3, "unit": "mm"}
